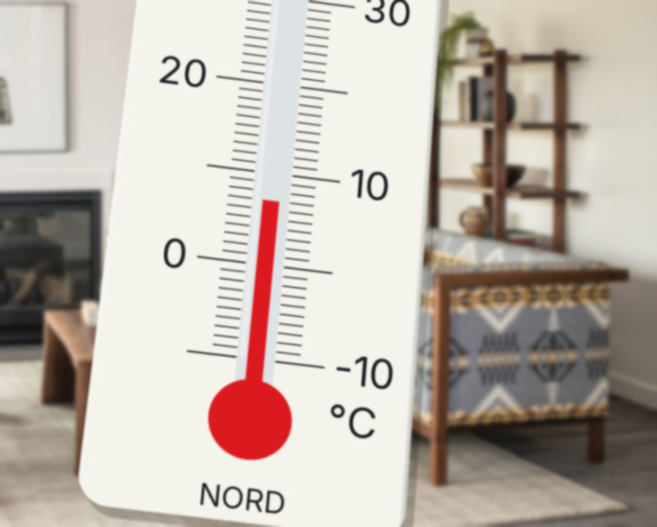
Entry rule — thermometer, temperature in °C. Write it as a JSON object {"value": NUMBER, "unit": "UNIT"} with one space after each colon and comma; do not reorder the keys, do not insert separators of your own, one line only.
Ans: {"value": 7, "unit": "°C"}
